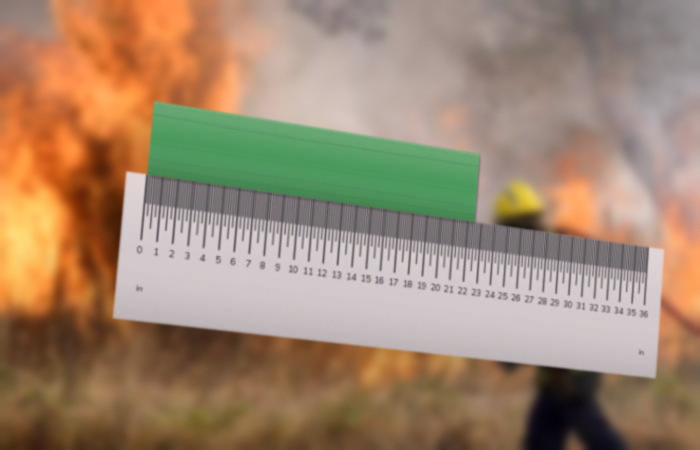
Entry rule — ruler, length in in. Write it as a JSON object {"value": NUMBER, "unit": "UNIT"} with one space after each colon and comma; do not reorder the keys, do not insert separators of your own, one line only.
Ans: {"value": 22.5, "unit": "in"}
